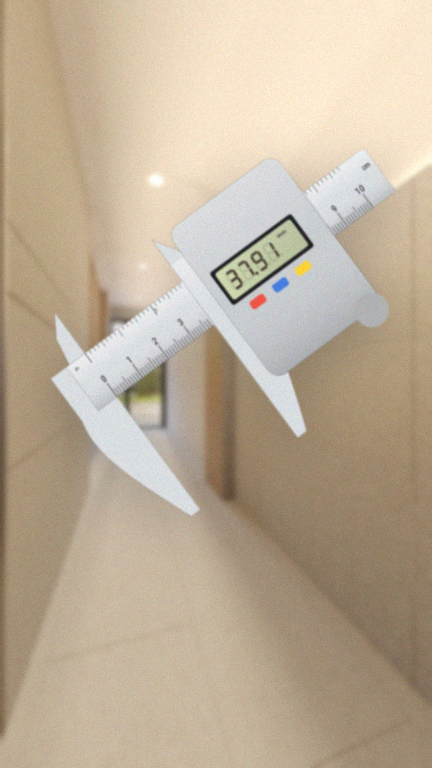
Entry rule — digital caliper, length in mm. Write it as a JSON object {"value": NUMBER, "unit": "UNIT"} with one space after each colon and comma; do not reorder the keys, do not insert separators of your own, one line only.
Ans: {"value": 37.91, "unit": "mm"}
